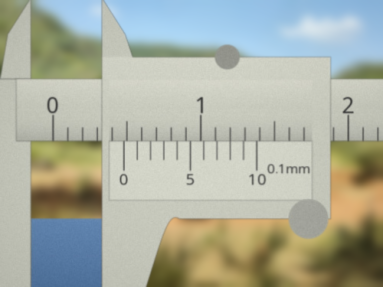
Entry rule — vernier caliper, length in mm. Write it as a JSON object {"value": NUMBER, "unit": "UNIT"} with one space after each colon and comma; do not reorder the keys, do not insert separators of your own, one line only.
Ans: {"value": 4.8, "unit": "mm"}
